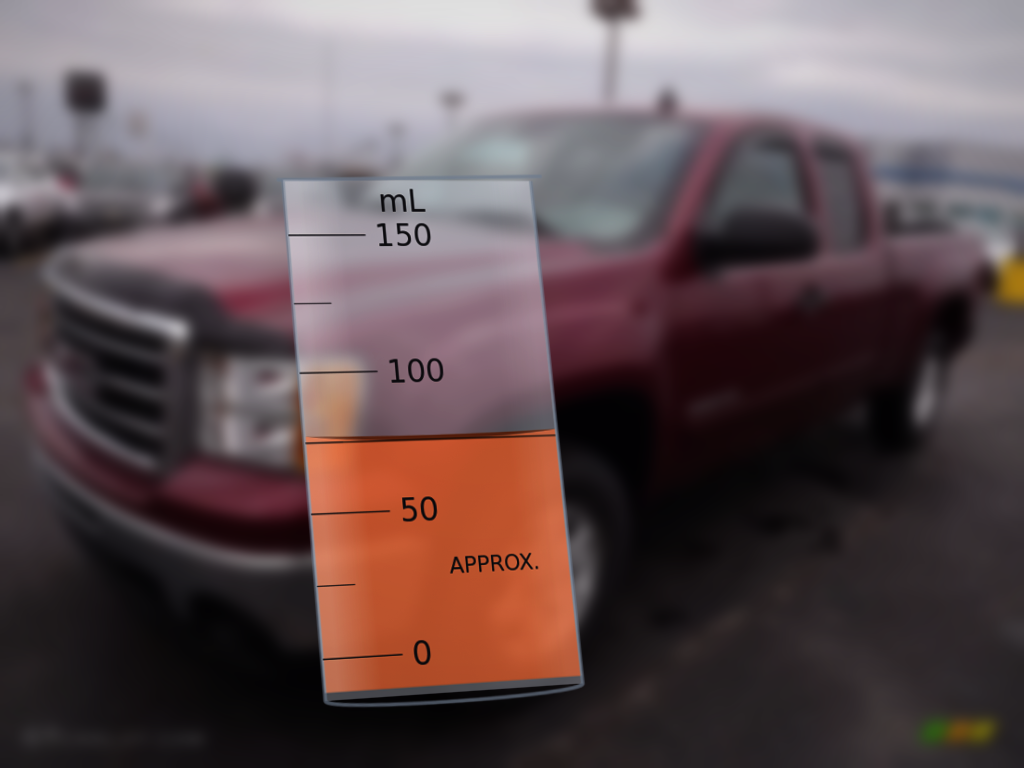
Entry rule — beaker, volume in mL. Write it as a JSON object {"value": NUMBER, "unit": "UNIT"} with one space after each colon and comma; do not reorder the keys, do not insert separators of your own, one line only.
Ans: {"value": 75, "unit": "mL"}
